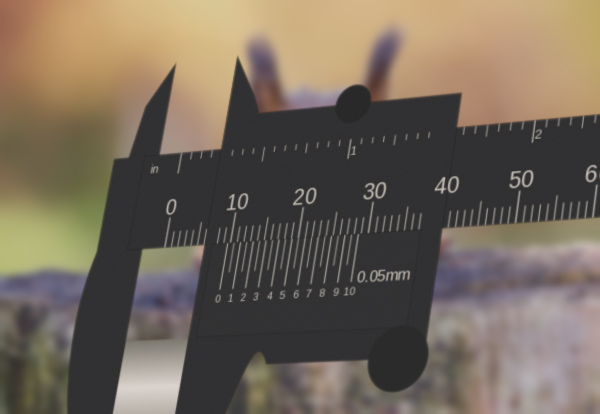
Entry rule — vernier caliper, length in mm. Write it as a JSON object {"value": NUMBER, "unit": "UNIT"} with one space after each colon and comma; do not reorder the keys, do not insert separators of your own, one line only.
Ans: {"value": 9.6, "unit": "mm"}
